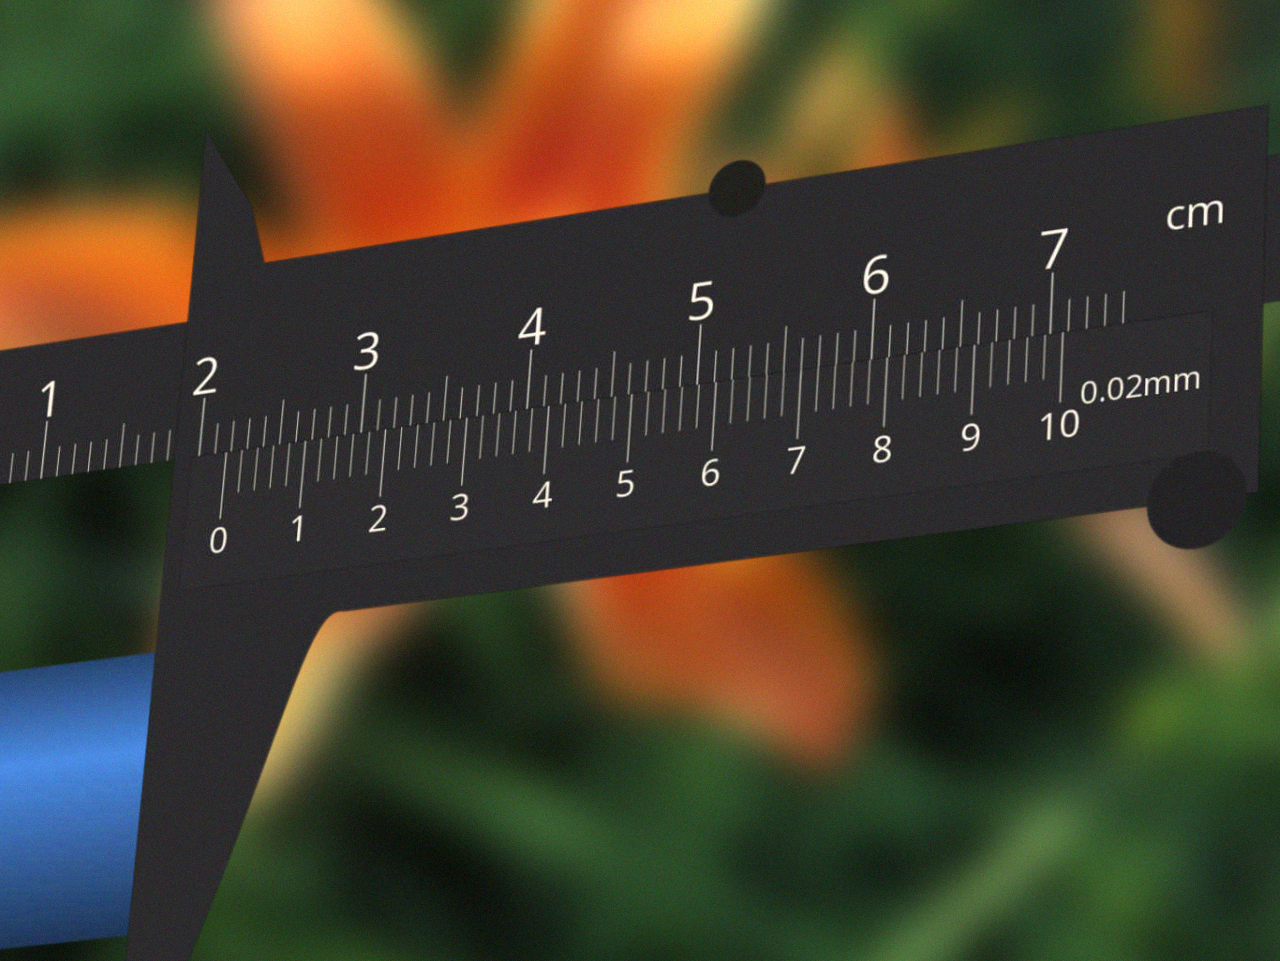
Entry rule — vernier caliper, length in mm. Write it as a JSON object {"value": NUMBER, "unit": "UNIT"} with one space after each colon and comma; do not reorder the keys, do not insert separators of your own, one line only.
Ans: {"value": 21.7, "unit": "mm"}
